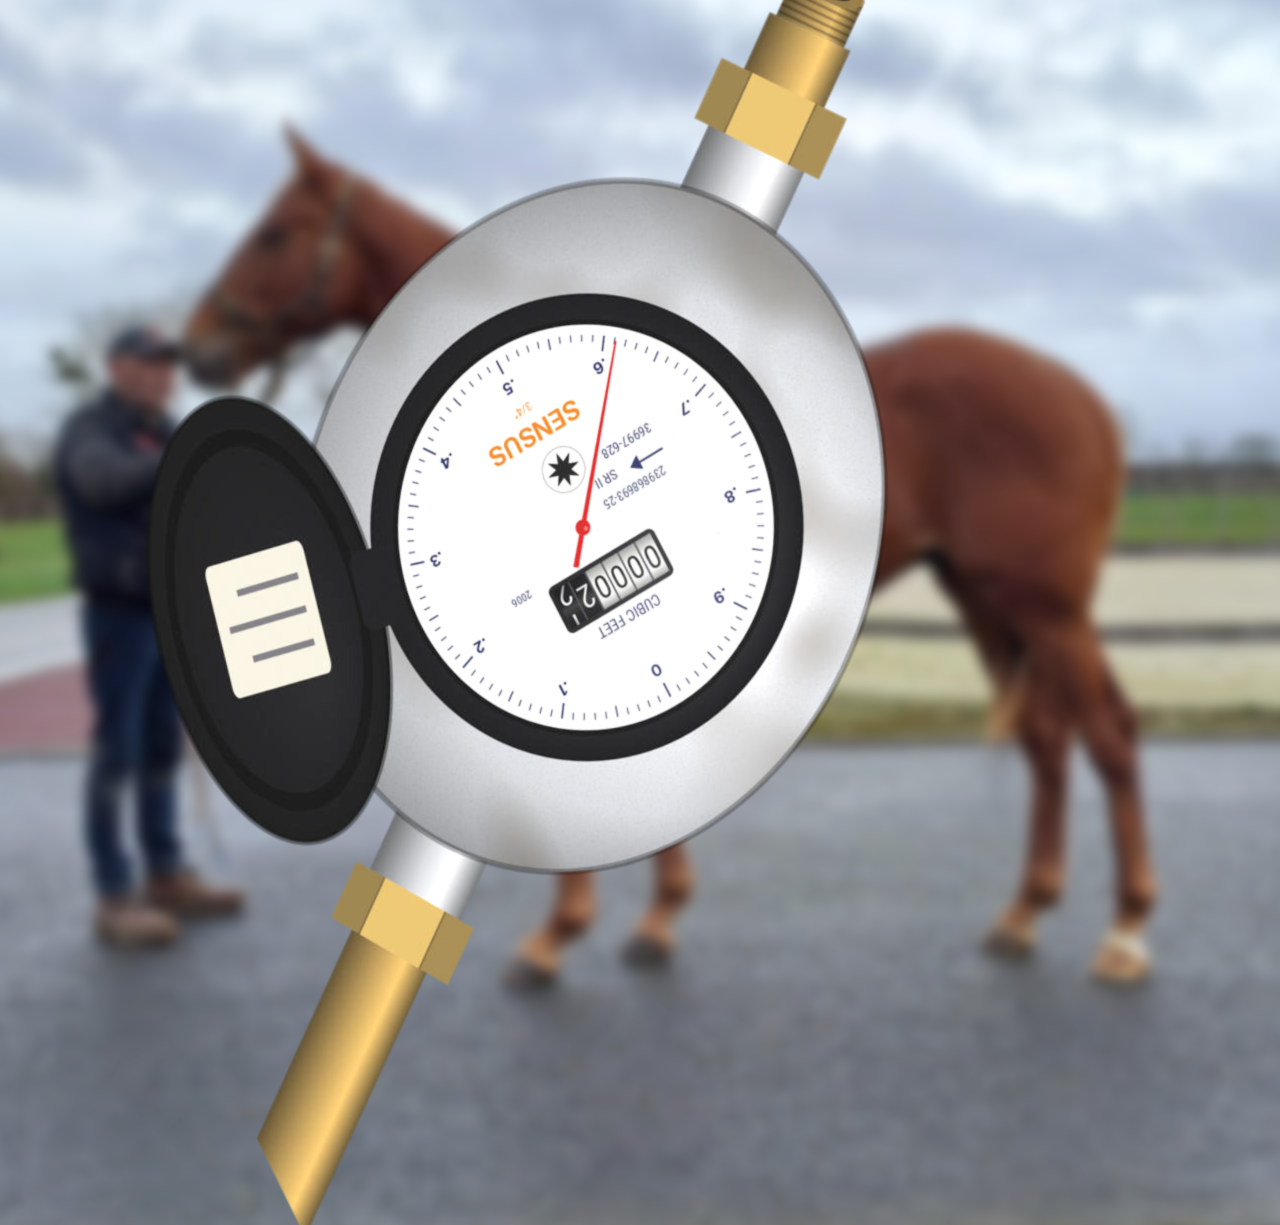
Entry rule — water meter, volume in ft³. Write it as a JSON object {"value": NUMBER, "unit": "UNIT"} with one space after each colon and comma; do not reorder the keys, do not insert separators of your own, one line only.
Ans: {"value": 21.61, "unit": "ft³"}
